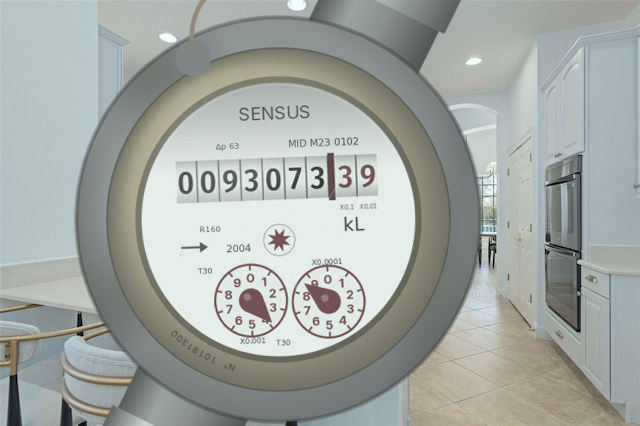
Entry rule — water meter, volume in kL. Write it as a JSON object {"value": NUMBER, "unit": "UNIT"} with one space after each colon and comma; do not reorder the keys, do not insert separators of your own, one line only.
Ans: {"value": 93073.3938, "unit": "kL"}
